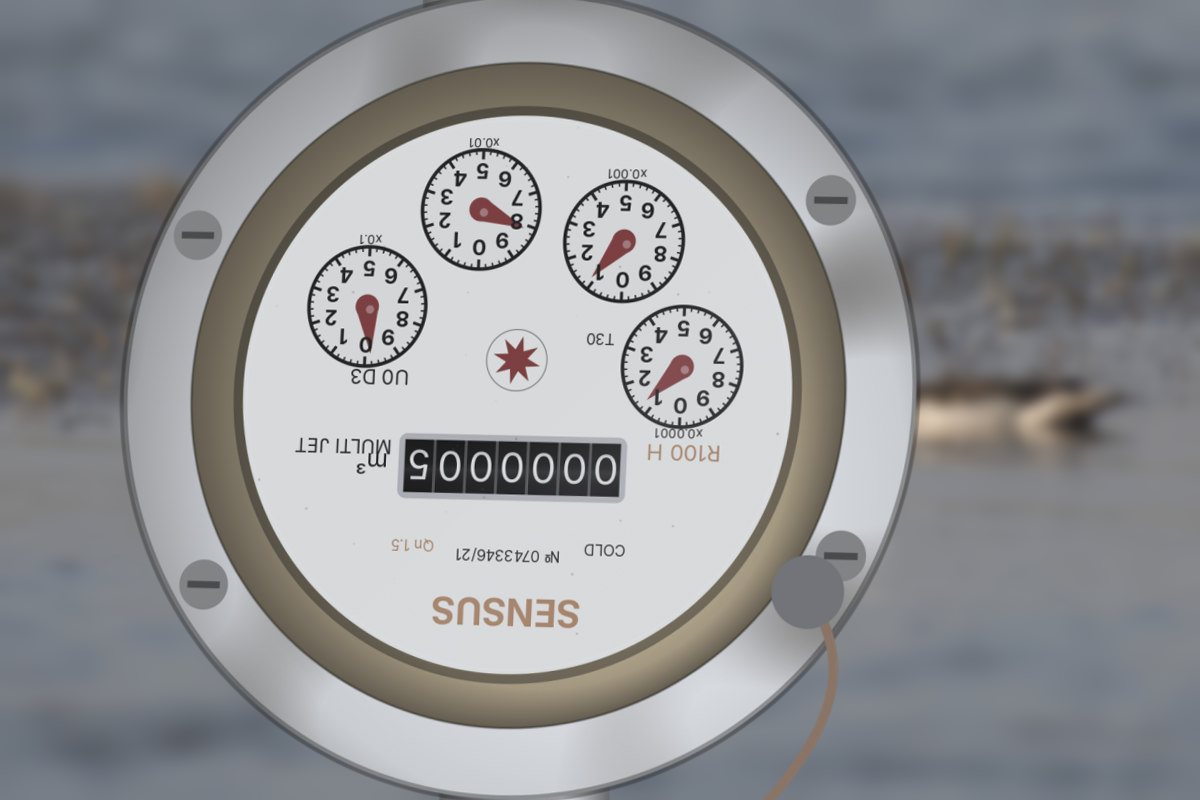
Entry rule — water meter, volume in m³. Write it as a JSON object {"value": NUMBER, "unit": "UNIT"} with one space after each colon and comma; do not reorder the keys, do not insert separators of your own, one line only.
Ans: {"value": 4.9811, "unit": "m³"}
